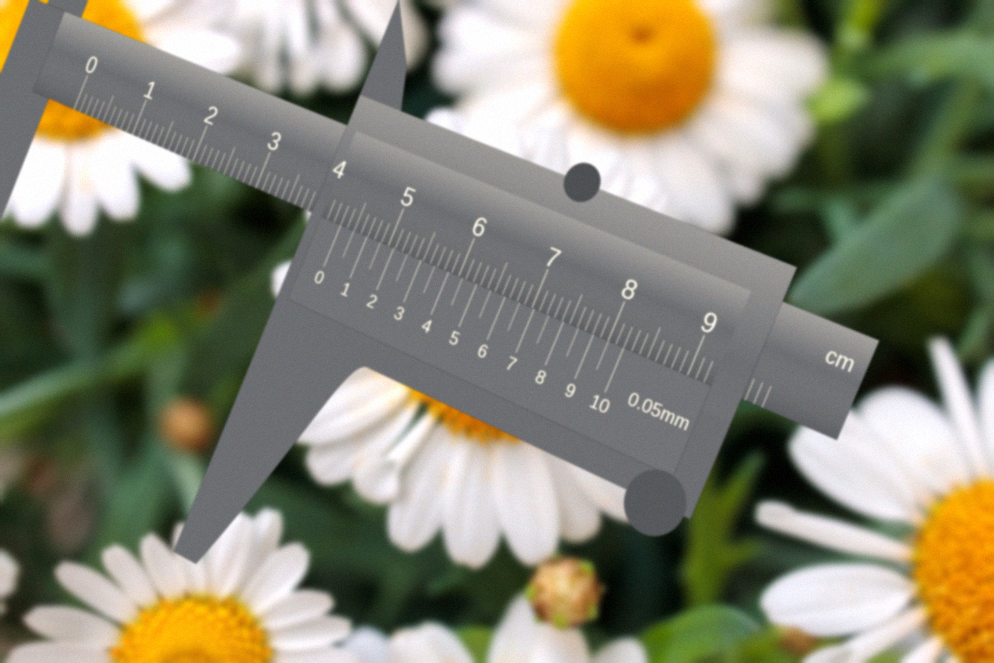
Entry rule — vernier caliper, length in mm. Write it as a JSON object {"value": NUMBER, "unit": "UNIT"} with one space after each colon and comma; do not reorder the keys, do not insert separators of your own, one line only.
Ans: {"value": 43.0, "unit": "mm"}
